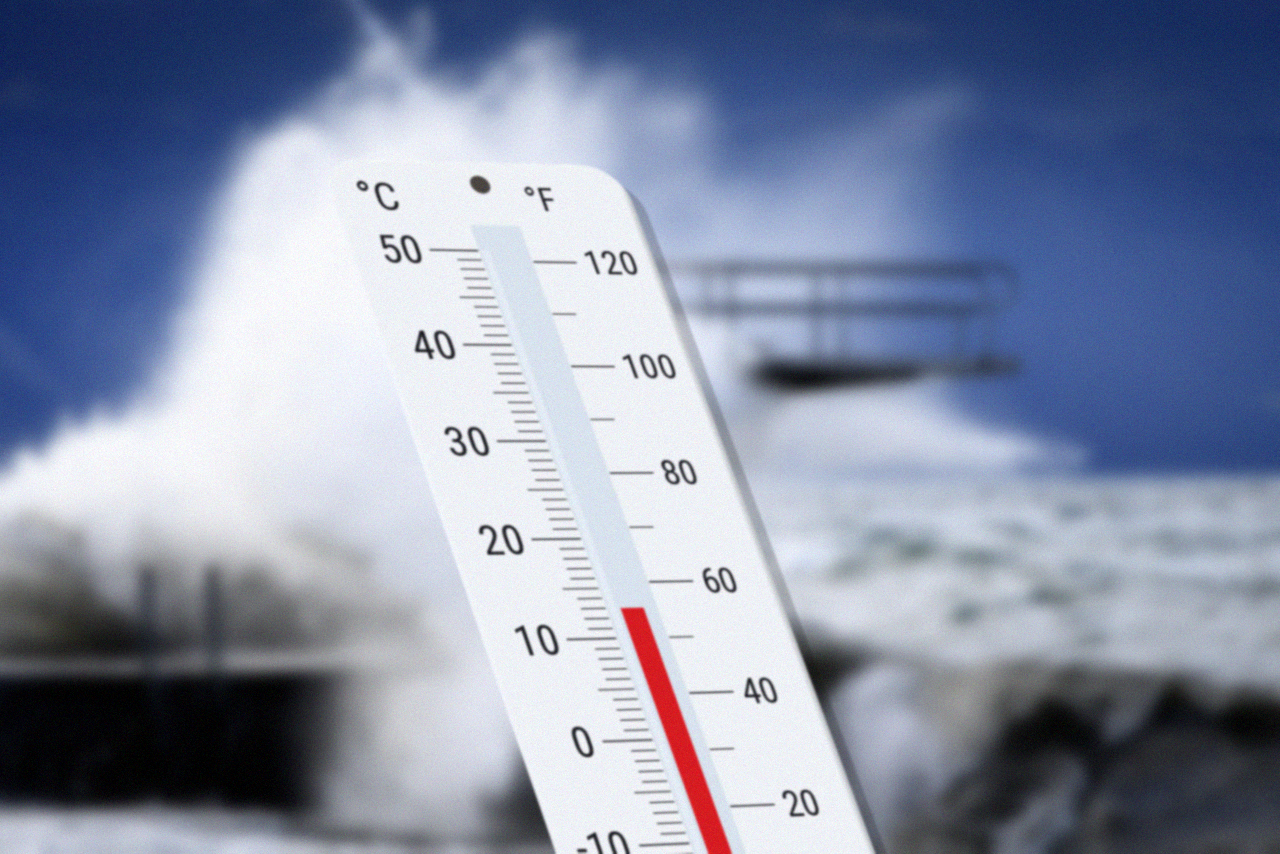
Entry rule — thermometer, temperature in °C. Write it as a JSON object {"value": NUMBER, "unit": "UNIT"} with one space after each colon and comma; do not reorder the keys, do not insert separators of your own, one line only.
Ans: {"value": 13, "unit": "°C"}
